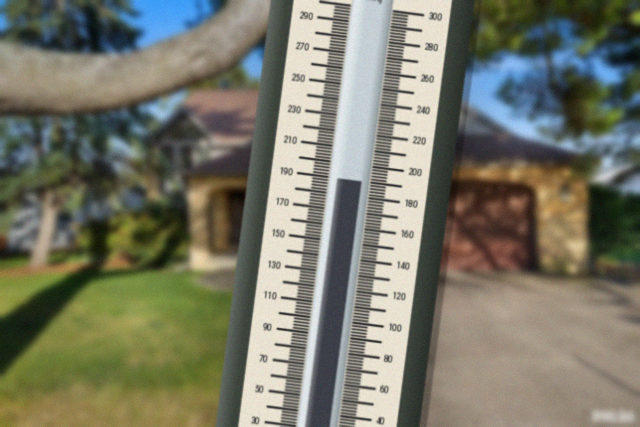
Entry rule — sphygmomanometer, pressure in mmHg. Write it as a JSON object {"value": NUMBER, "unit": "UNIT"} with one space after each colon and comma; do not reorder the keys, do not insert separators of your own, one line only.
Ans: {"value": 190, "unit": "mmHg"}
